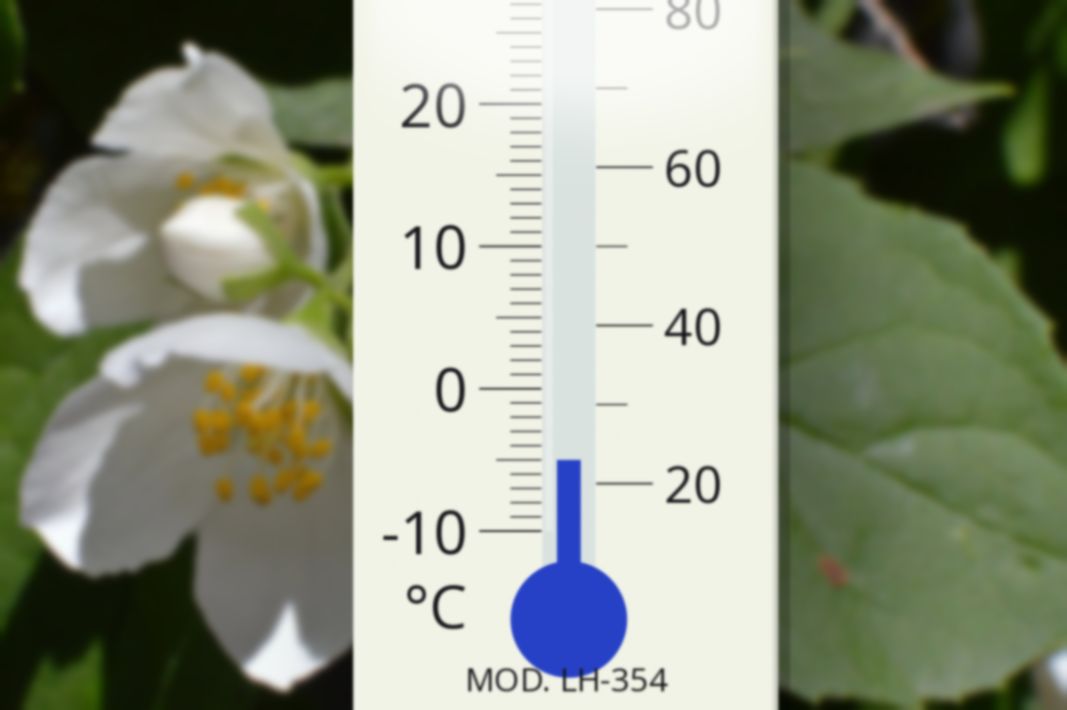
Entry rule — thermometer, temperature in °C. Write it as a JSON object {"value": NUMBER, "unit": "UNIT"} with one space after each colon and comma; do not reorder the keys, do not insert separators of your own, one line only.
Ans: {"value": -5, "unit": "°C"}
